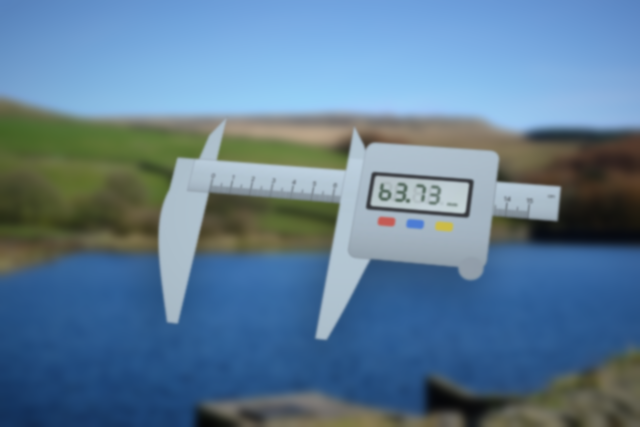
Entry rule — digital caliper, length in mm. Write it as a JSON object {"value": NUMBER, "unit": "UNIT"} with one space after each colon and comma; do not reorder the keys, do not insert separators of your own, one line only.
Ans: {"value": 63.73, "unit": "mm"}
